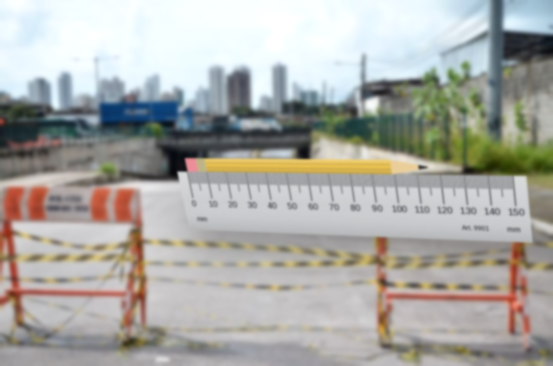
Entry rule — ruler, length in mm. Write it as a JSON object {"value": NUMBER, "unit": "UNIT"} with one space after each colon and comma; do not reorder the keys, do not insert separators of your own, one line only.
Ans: {"value": 115, "unit": "mm"}
